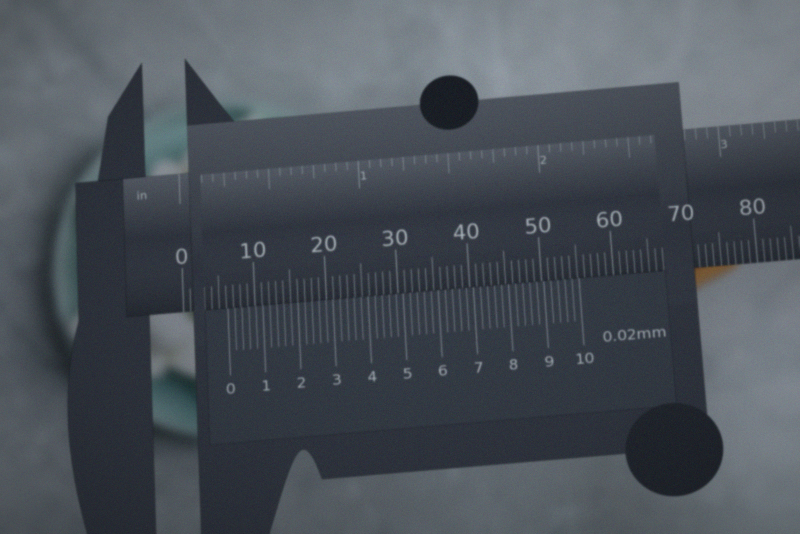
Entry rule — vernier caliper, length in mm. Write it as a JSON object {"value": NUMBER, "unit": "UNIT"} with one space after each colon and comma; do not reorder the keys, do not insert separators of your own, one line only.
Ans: {"value": 6.2, "unit": "mm"}
